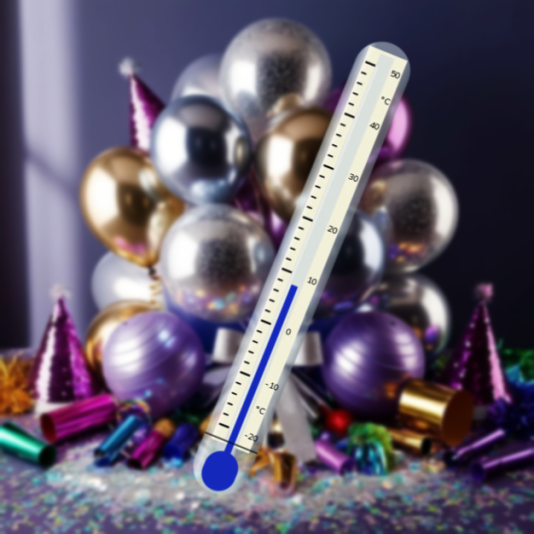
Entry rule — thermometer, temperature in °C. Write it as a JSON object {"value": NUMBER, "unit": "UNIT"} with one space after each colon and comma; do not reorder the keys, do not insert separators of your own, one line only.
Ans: {"value": 8, "unit": "°C"}
